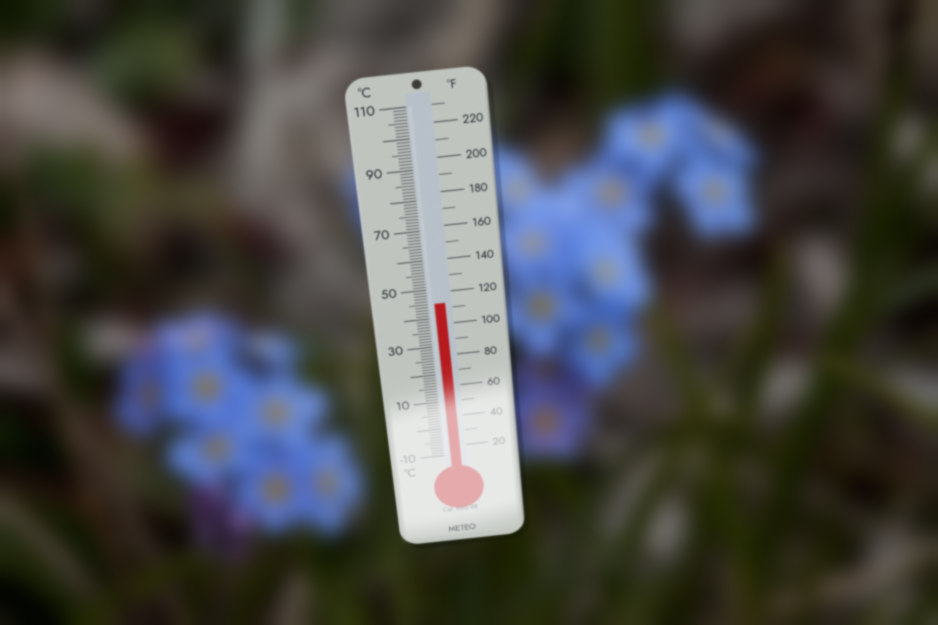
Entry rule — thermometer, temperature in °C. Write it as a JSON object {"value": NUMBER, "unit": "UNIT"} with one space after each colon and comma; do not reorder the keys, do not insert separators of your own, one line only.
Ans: {"value": 45, "unit": "°C"}
